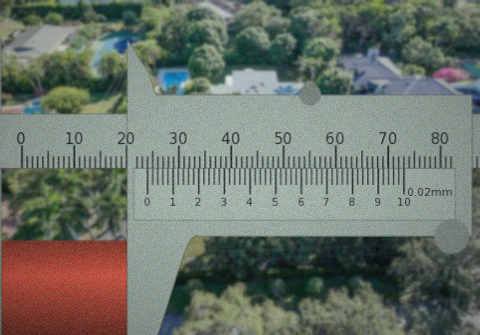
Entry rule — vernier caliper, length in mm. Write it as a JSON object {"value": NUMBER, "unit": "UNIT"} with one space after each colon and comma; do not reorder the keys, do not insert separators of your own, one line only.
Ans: {"value": 24.0, "unit": "mm"}
